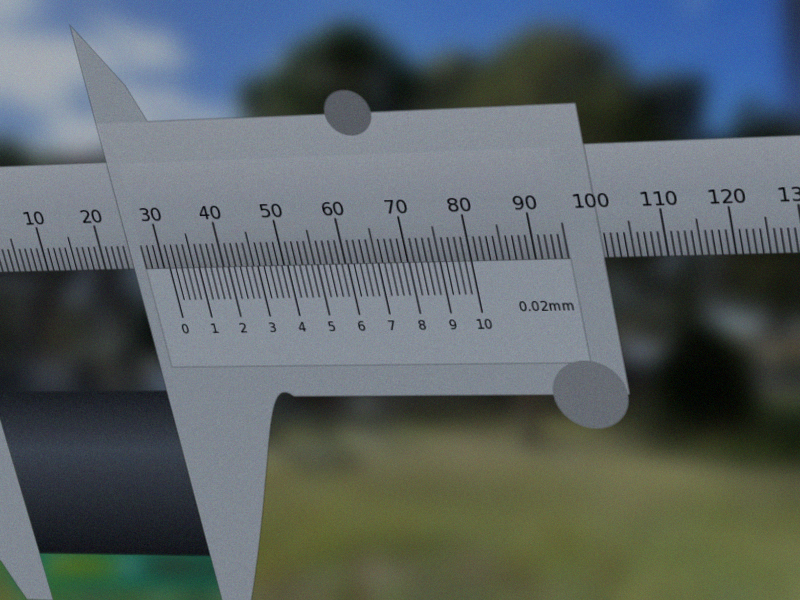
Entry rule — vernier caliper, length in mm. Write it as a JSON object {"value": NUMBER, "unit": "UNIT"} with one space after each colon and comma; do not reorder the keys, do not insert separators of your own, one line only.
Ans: {"value": 31.0, "unit": "mm"}
